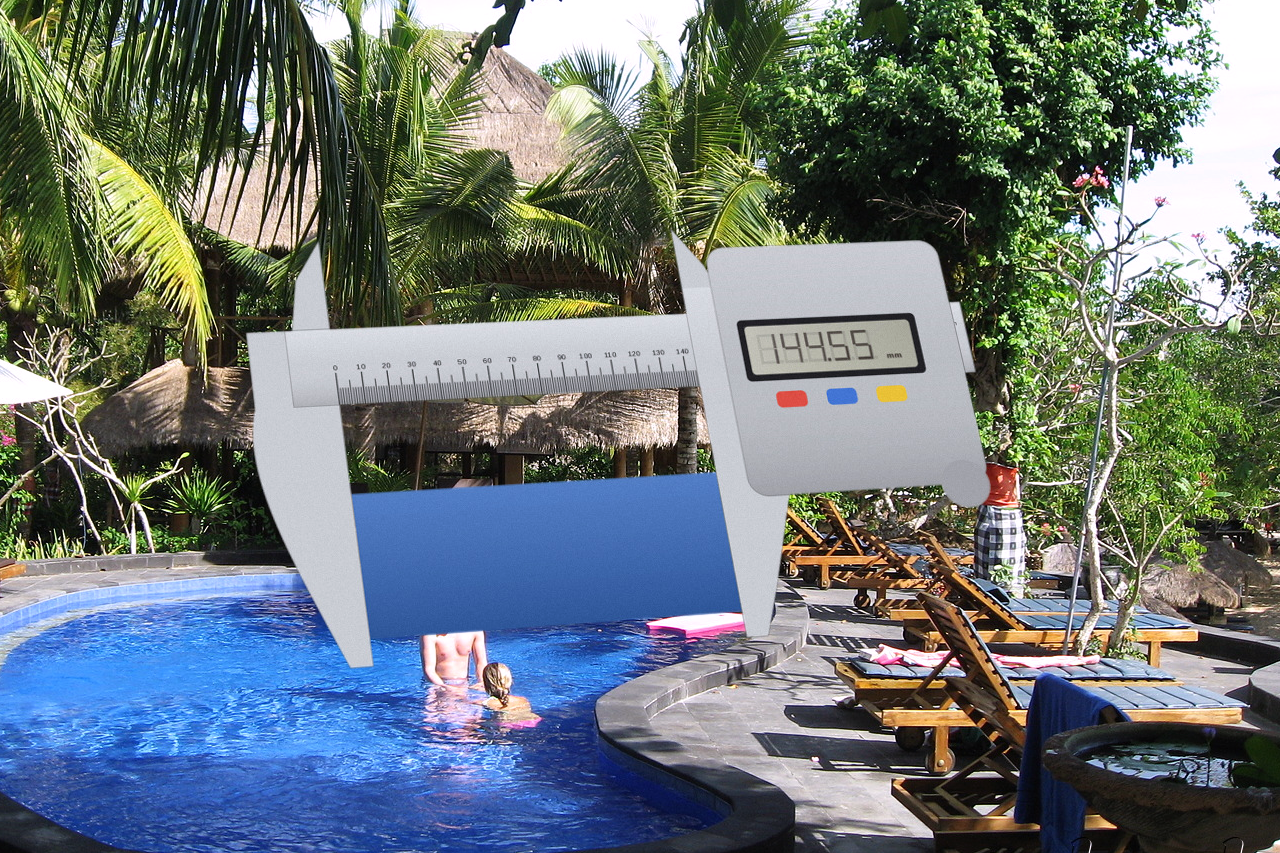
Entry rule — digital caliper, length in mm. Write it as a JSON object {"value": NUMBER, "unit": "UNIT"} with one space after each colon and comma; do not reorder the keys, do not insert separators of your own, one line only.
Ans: {"value": 144.55, "unit": "mm"}
